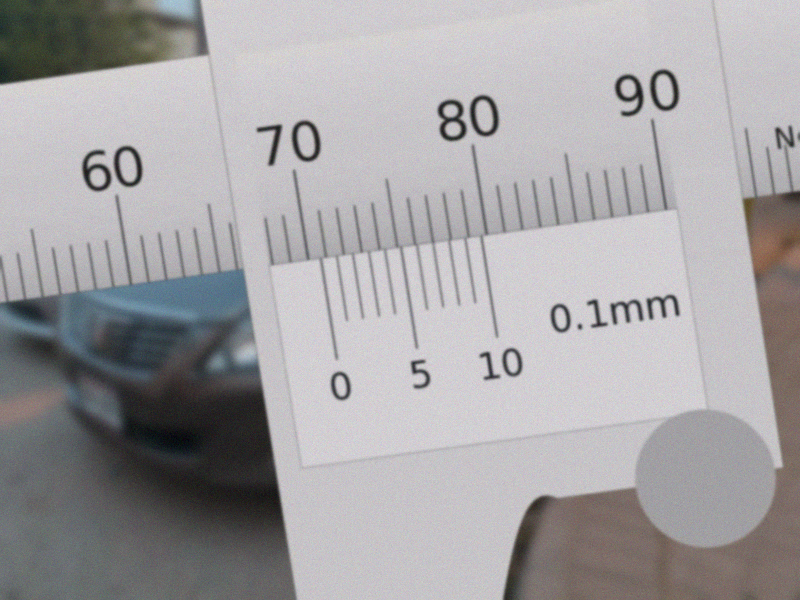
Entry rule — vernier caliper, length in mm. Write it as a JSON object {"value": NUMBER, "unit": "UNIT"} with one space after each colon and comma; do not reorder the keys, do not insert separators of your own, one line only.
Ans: {"value": 70.7, "unit": "mm"}
